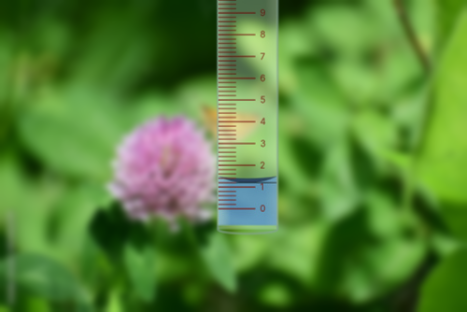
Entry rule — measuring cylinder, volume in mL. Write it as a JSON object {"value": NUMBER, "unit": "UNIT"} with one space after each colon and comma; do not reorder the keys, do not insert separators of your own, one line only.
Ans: {"value": 1.2, "unit": "mL"}
